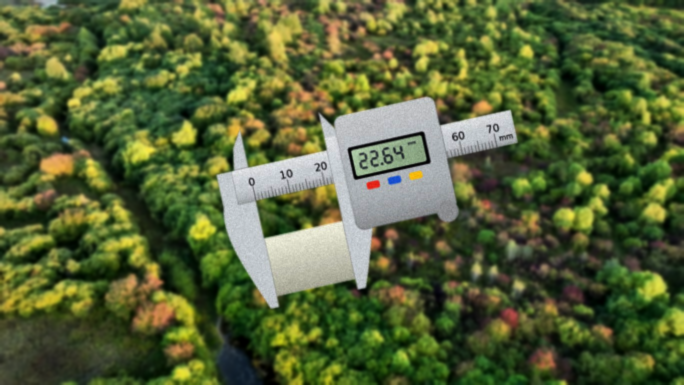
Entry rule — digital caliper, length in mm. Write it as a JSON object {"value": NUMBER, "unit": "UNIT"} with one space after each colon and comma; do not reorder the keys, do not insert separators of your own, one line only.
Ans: {"value": 22.64, "unit": "mm"}
